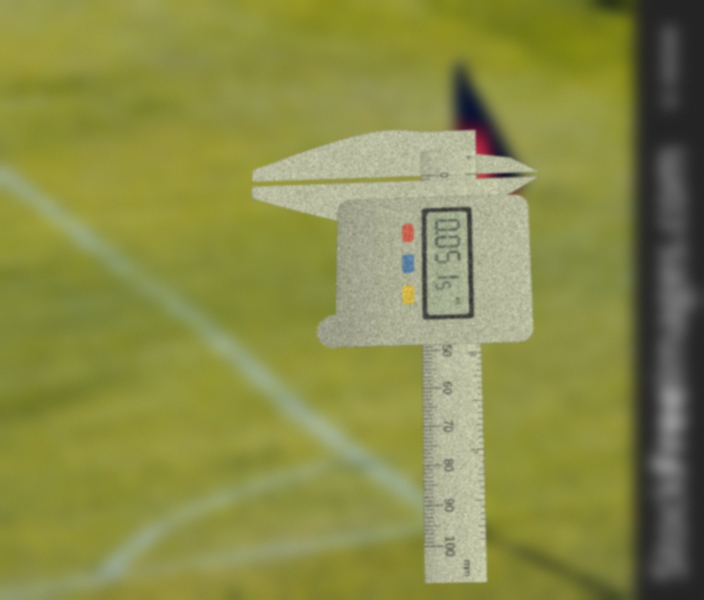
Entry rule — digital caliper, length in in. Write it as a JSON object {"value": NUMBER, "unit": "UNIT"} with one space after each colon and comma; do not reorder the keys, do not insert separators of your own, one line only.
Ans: {"value": 0.0515, "unit": "in"}
